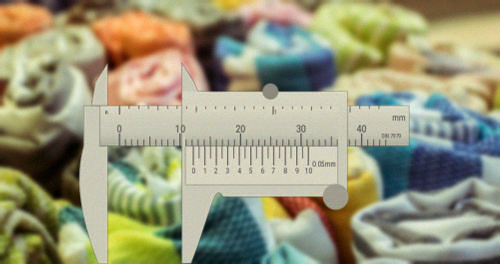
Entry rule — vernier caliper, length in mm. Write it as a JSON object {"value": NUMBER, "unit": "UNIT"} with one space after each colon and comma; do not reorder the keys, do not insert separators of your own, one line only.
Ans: {"value": 12.2, "unit": "mm"}
